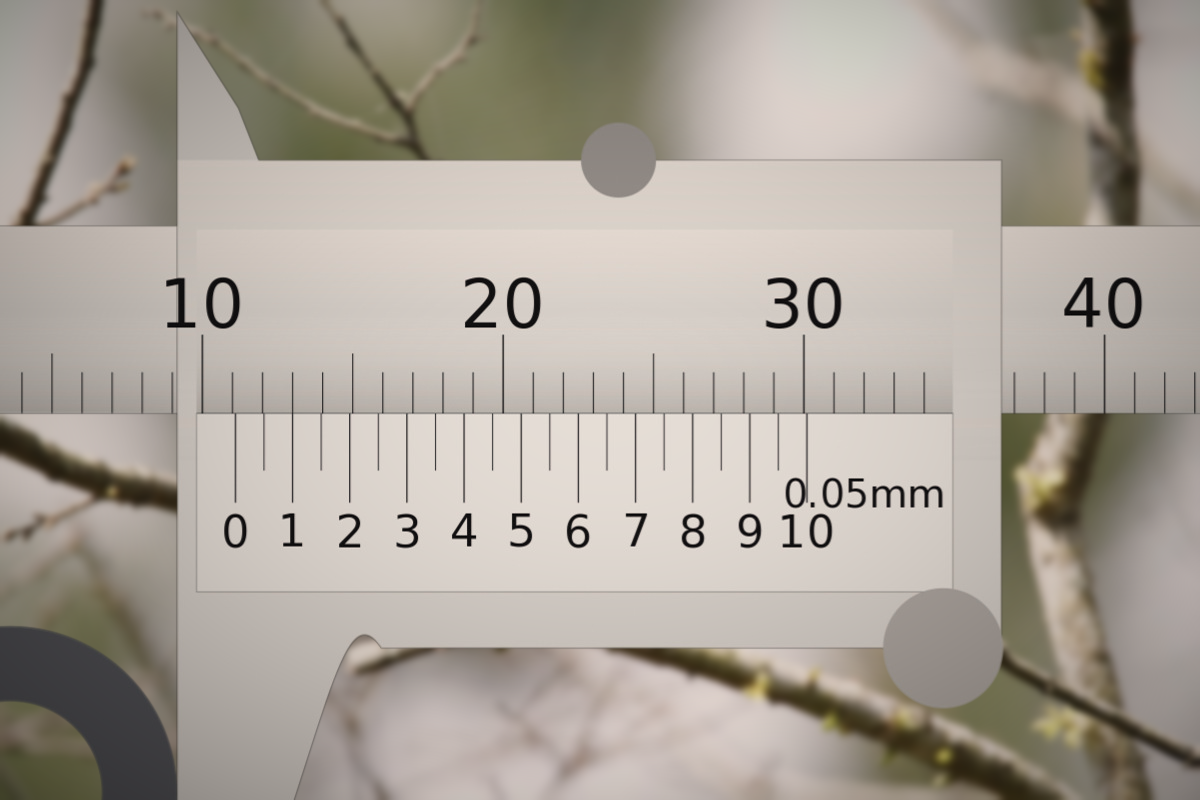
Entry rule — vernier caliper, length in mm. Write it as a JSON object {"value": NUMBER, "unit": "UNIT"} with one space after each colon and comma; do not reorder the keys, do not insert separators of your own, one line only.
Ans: {"value": 11.10, "unit": "mm"}
